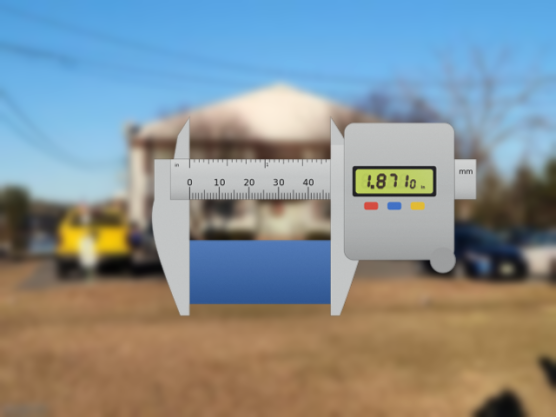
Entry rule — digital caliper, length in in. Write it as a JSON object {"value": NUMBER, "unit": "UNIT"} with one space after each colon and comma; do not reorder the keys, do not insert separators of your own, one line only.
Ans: {"value": 1.8710, "unit": "in"}
